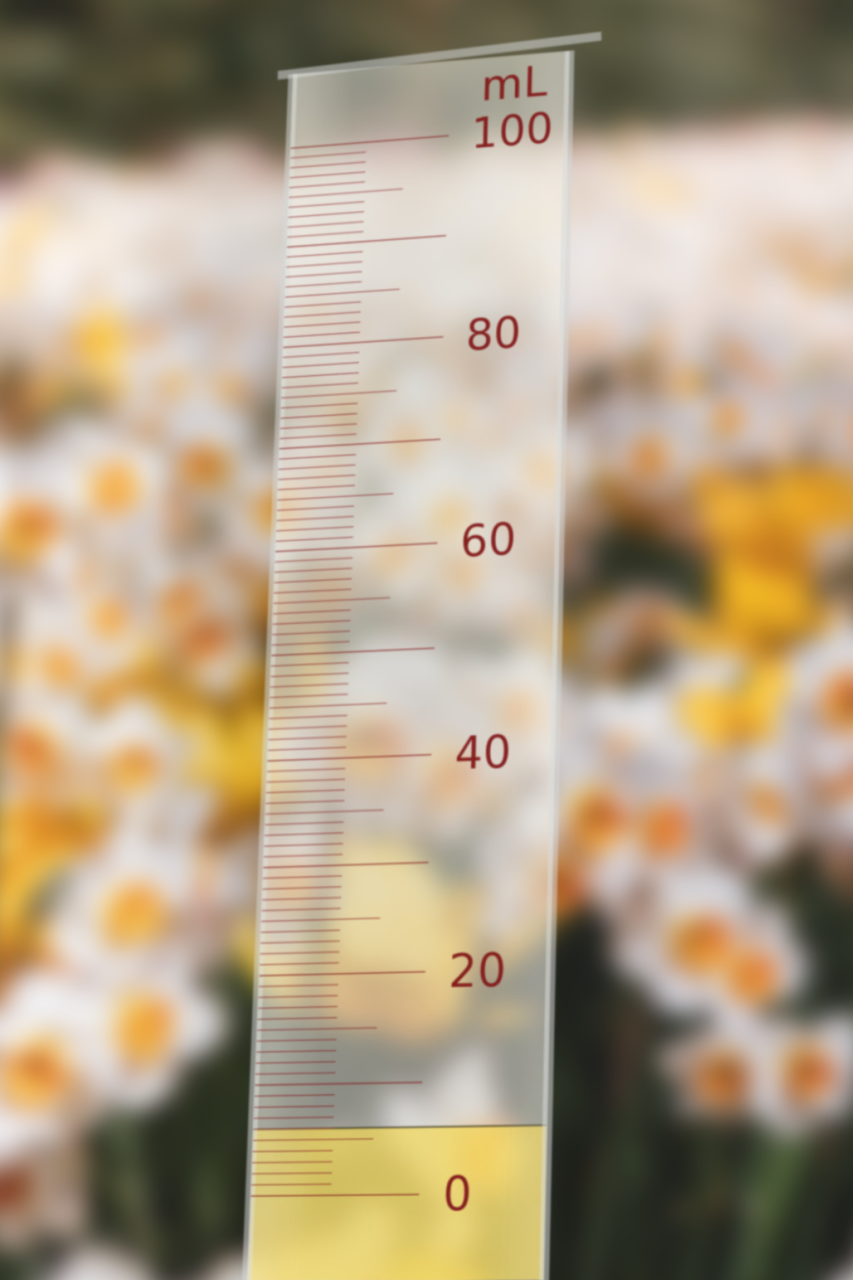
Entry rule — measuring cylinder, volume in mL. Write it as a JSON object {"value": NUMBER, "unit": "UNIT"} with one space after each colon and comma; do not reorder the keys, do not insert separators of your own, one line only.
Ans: {"value": 6, "unit": "mL"}
